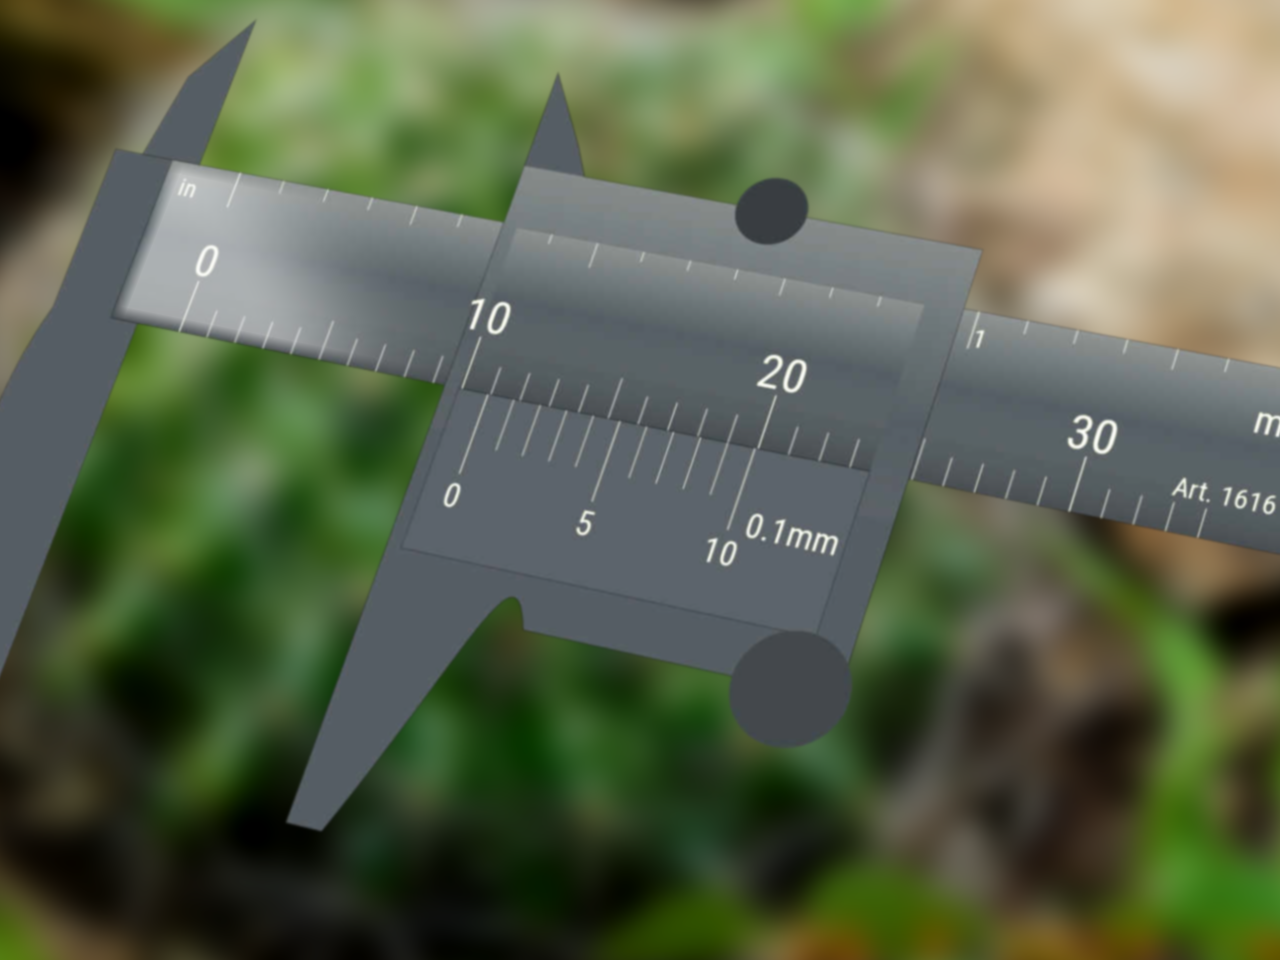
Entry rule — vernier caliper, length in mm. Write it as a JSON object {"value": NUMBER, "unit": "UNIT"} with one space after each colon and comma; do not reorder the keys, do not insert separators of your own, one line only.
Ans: {"value": 10.9, "unit": "mm"}
